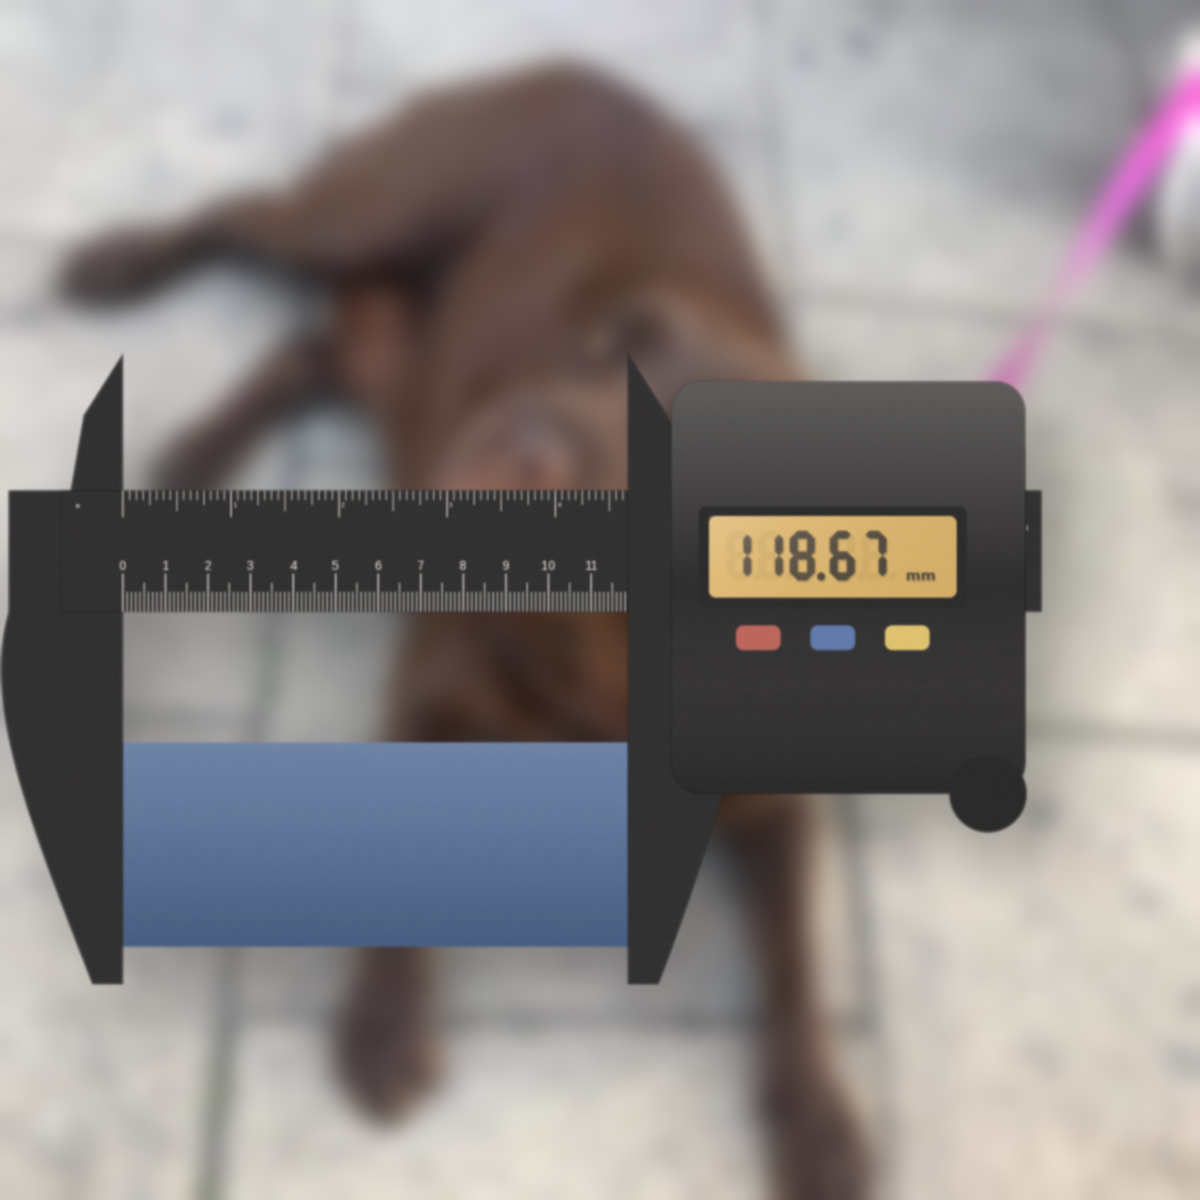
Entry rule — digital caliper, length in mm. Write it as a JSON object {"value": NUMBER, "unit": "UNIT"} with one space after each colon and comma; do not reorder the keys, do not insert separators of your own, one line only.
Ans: {"value": 118.67, "unit": "mm"}
